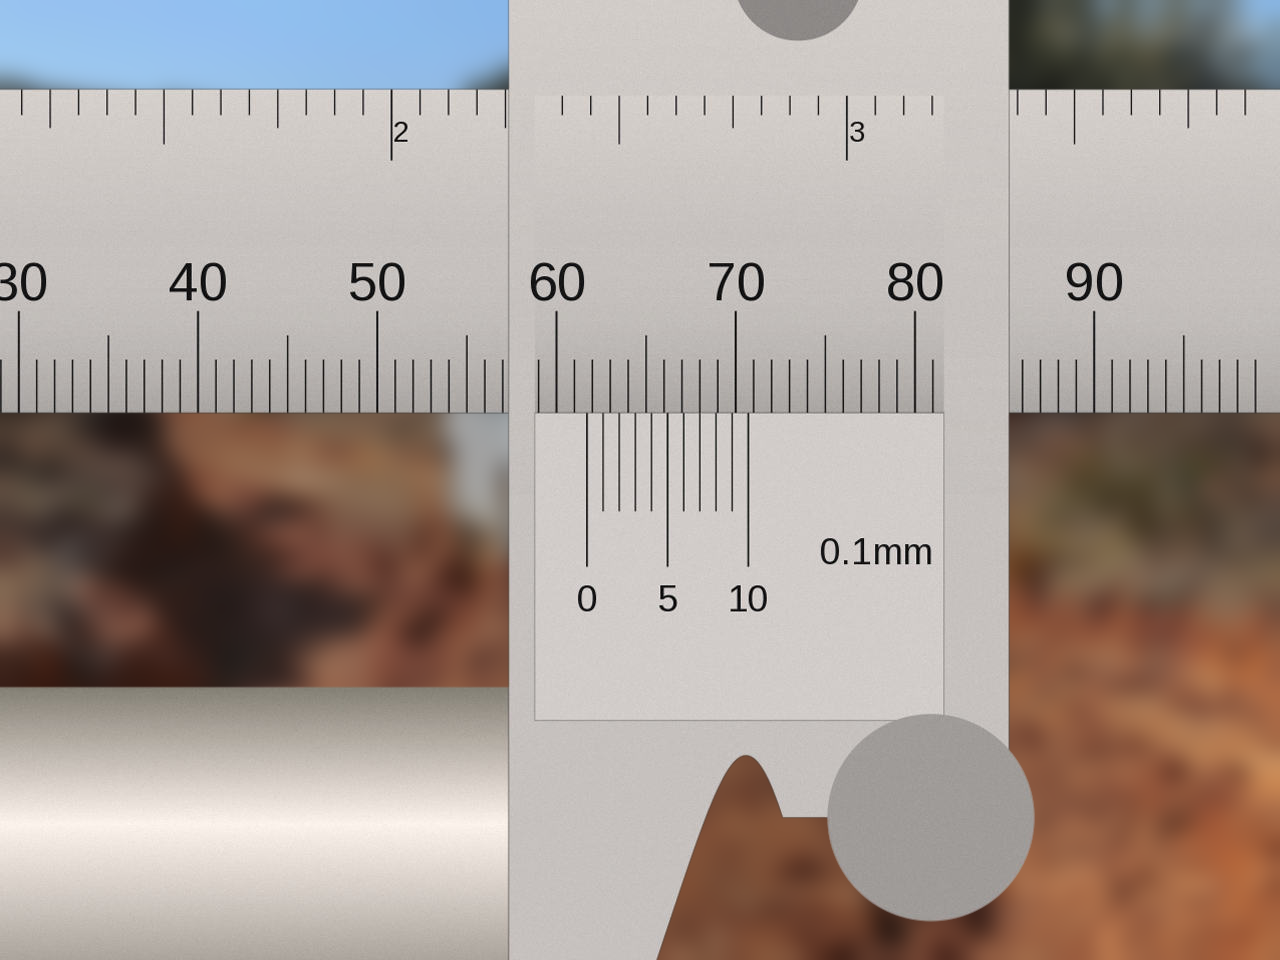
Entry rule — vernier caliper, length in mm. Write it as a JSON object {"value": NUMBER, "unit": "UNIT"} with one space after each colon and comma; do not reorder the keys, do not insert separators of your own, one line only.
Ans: {"value": 61.7, "unit": "mm"}
